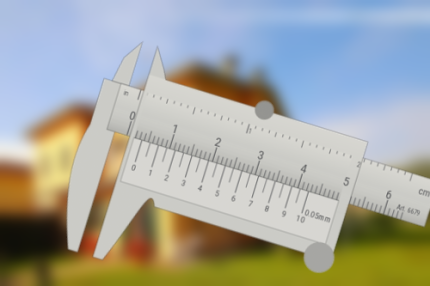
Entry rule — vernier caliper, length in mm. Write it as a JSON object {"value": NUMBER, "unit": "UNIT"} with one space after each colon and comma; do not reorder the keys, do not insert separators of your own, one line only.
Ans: {"value": 3.5, "unit": "mm"}
